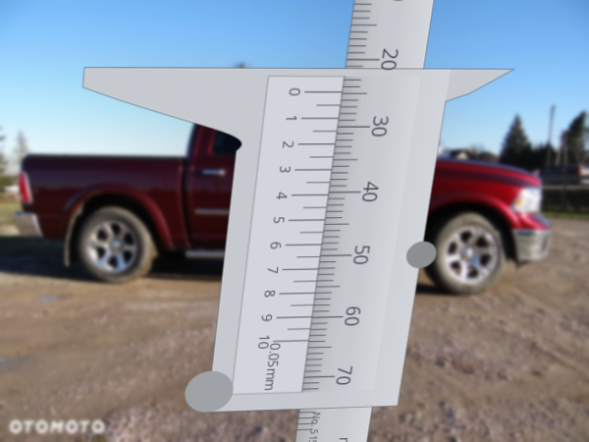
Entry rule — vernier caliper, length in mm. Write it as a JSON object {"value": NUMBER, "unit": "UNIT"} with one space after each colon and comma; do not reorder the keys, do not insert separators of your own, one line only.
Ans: {"value": 24.8, "unit": "mm"}
